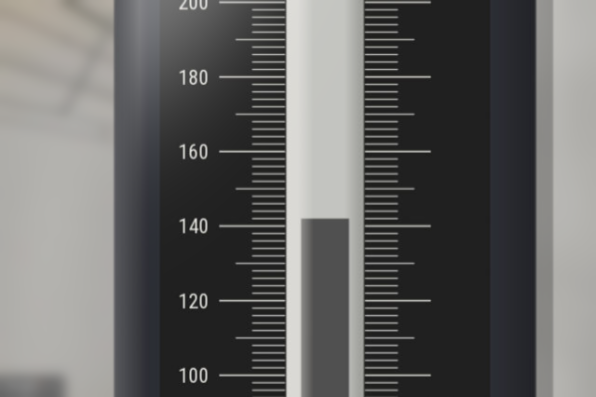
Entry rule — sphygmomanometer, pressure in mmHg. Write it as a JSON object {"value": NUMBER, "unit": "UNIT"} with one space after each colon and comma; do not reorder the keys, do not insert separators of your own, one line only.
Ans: {"value": 142, "unit": "mmHg"}
